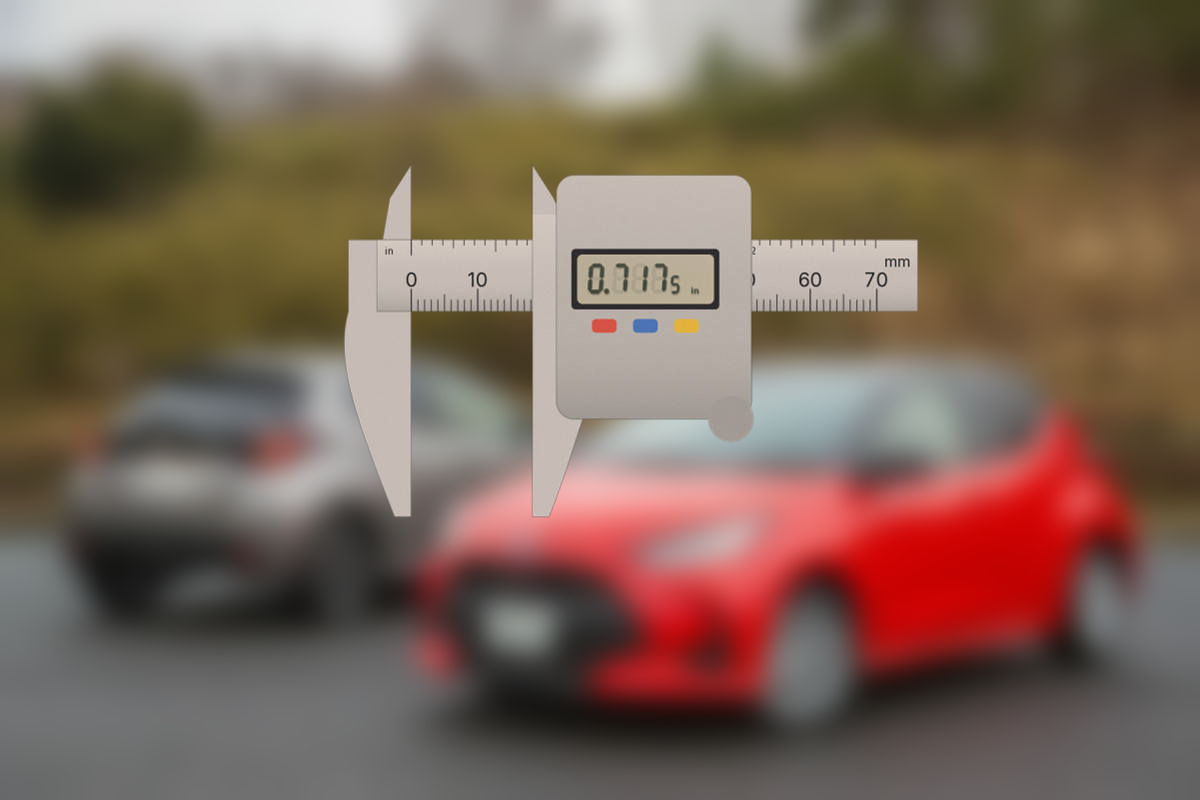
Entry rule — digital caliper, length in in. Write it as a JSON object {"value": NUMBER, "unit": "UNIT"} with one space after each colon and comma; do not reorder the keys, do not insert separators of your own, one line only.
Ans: {"value": 0.7175, "unit": "in"}
